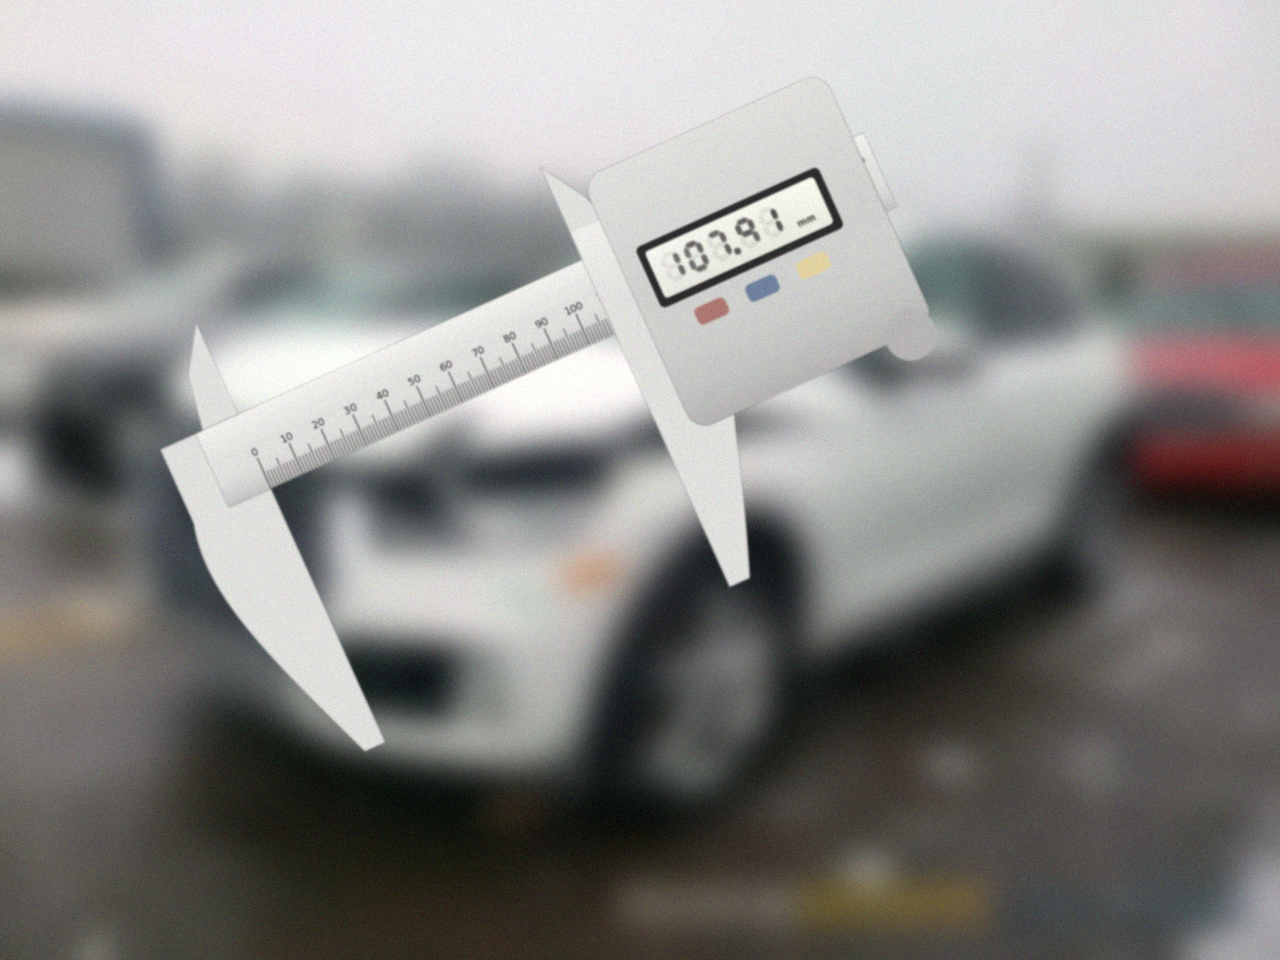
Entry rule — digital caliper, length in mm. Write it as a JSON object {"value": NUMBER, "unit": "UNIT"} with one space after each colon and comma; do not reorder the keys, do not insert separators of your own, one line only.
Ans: {"value": 107.91, "unit": "mm"}
